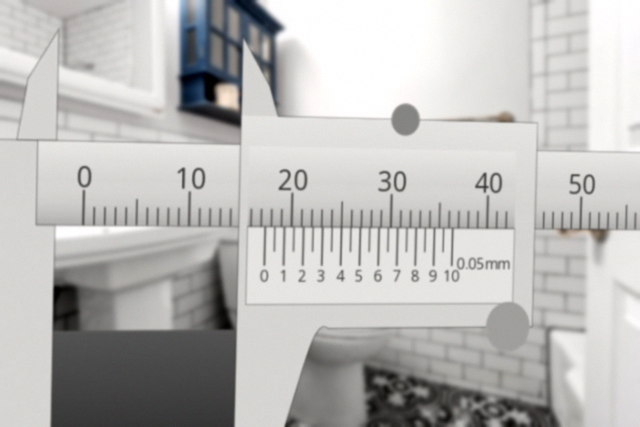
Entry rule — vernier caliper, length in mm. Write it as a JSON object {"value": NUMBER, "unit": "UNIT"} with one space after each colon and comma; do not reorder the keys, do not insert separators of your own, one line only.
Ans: {"value": 17.4, "unit": "mm"}
